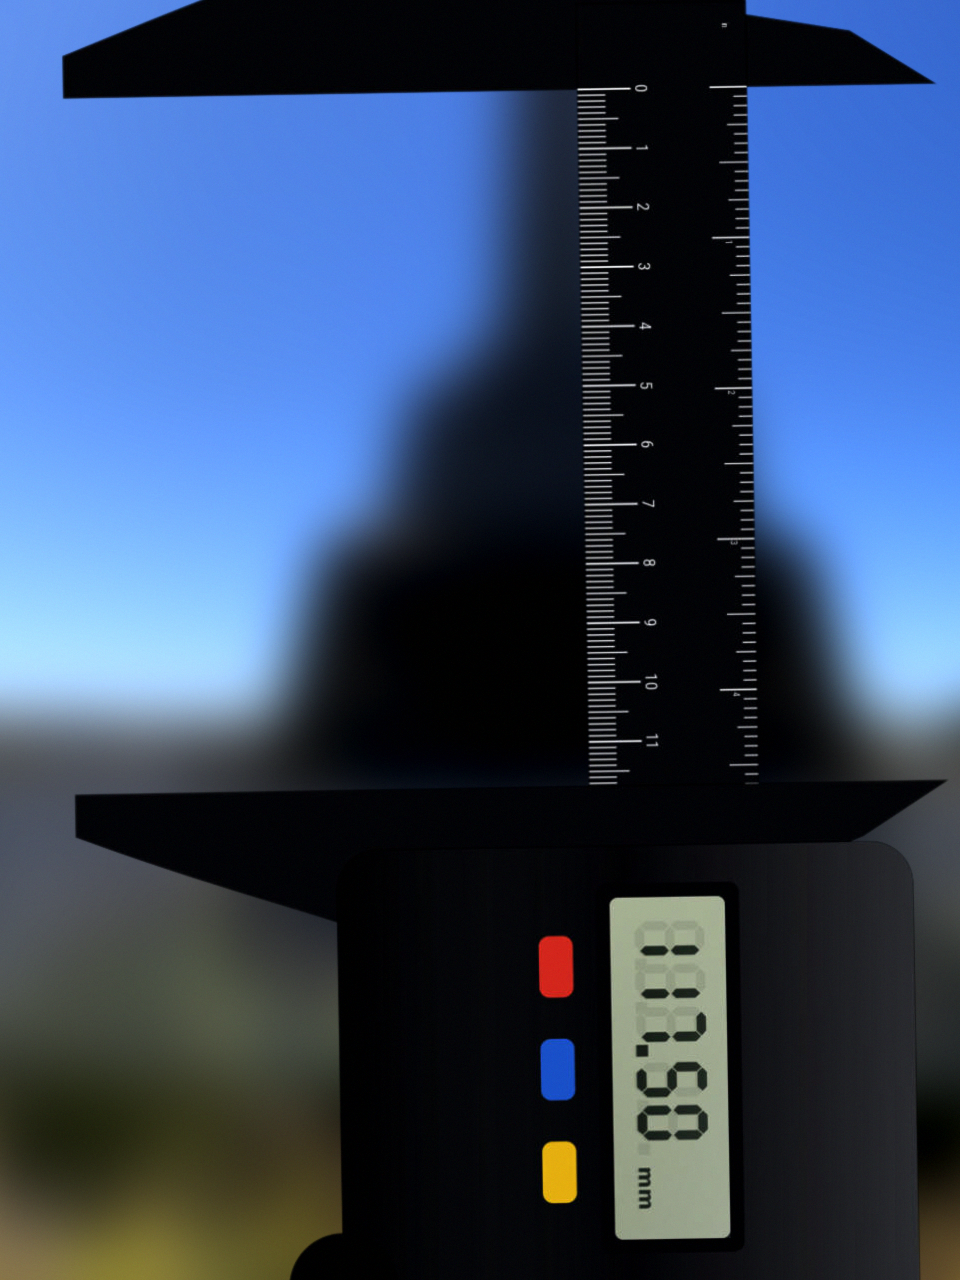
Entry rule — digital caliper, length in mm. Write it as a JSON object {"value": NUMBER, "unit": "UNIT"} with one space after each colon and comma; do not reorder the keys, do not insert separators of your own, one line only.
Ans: {"value": 117.50, "unit": "mm"}
